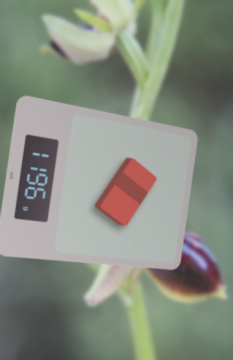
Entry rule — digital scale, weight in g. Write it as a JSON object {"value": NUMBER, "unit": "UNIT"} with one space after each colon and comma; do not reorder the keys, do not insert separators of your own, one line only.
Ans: {"value": 1196, "unit": "g"}
